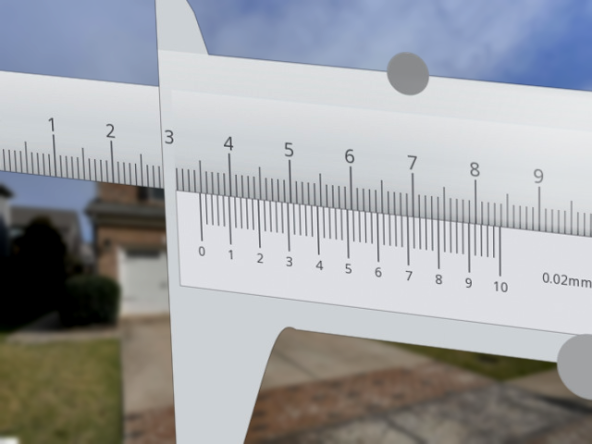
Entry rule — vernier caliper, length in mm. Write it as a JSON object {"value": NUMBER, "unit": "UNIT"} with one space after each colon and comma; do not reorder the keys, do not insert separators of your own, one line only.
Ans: {"value": 34.8, "unit": "mm"}
